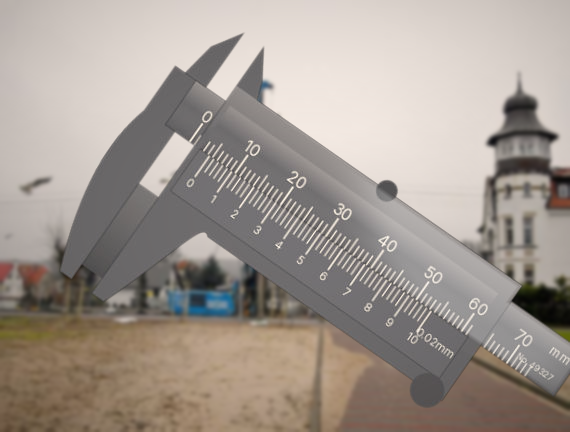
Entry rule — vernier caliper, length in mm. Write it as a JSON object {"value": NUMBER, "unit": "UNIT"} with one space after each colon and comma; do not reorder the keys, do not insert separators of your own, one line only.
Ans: {"value": 4.4, "unit": "mm"}
